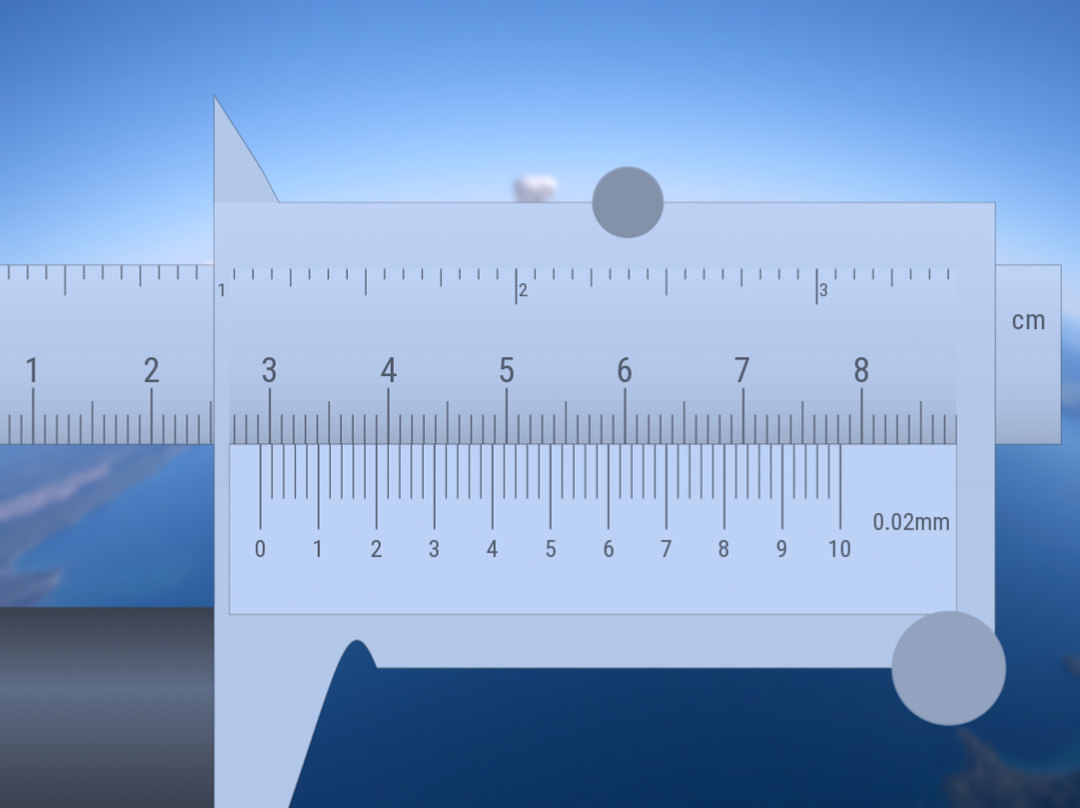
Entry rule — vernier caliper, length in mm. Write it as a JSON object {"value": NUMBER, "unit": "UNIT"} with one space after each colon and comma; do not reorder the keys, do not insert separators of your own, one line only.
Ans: {"value": 29.2, "unit": "mm"}
